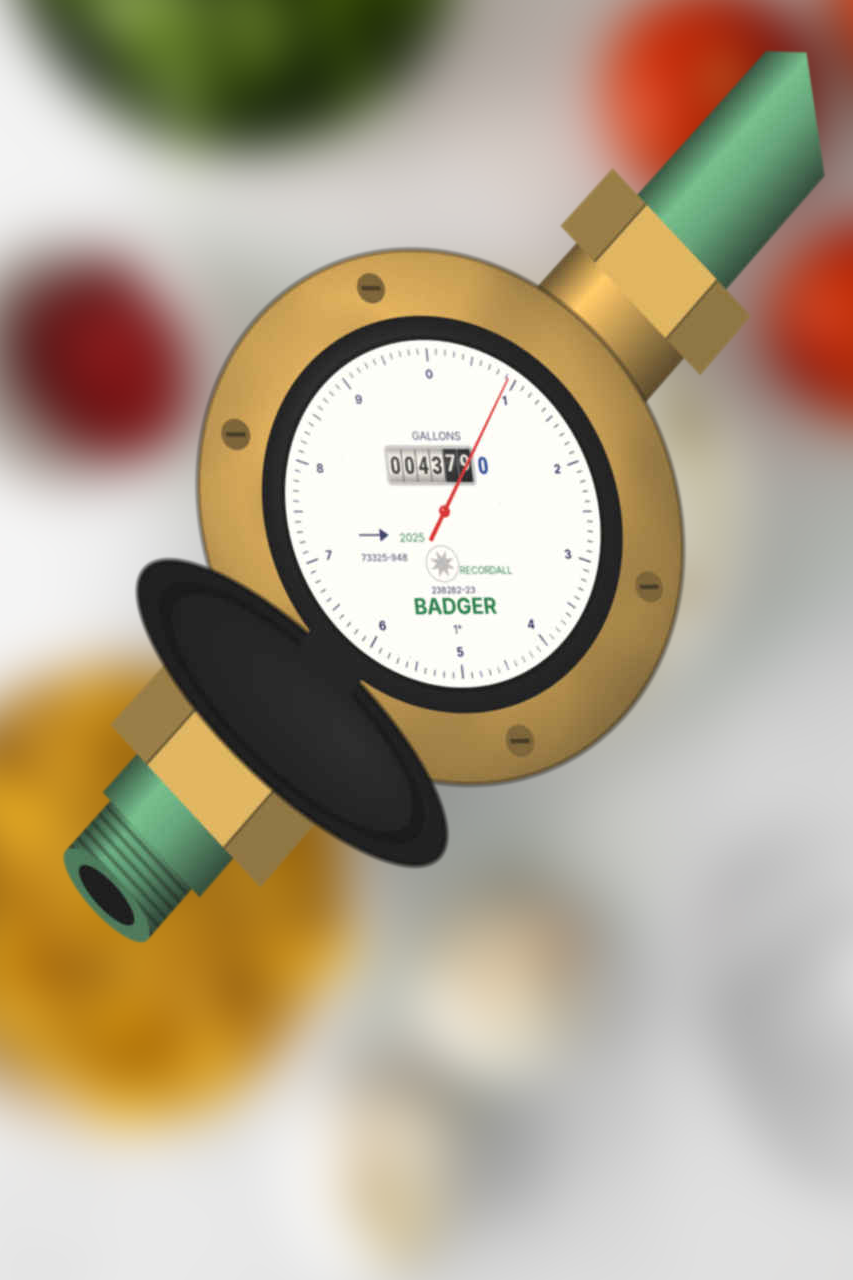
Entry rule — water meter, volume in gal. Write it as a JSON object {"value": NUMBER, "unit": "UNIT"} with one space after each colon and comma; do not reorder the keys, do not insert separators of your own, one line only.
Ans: {"value": 43790.9, "unit": "gal"}
